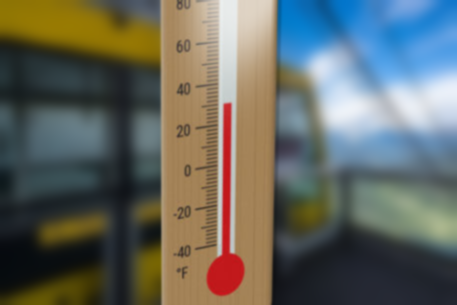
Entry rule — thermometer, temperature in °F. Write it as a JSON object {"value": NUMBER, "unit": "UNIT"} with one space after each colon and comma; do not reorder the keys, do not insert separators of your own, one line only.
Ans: {"value": 30, "unit": "°F"}
